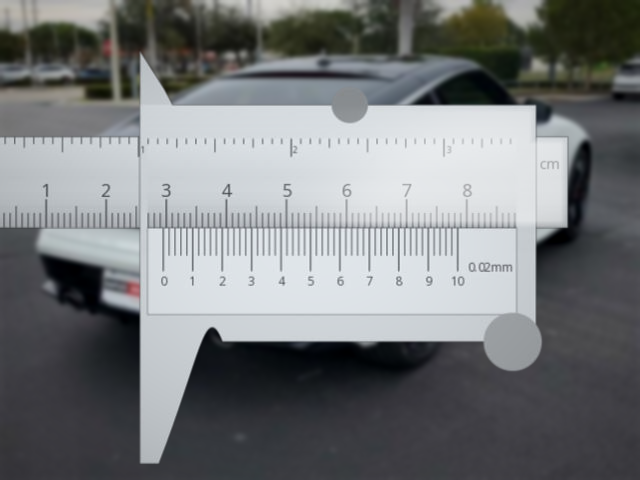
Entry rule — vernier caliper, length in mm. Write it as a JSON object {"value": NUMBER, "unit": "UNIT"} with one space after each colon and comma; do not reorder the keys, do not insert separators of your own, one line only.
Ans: {"value": 29.5, "unit": "mm"}
